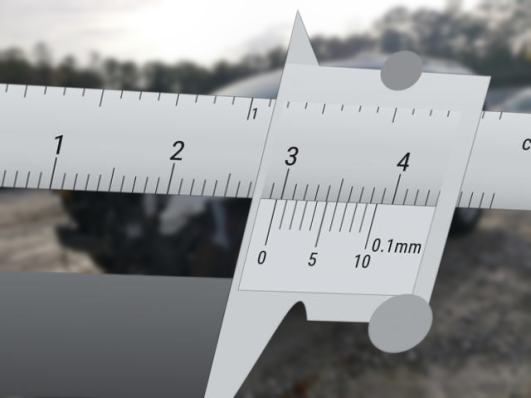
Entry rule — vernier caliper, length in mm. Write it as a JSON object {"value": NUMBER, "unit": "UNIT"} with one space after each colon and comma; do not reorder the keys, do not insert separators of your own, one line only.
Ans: {"value": 29.6, "unit": "mm"}
